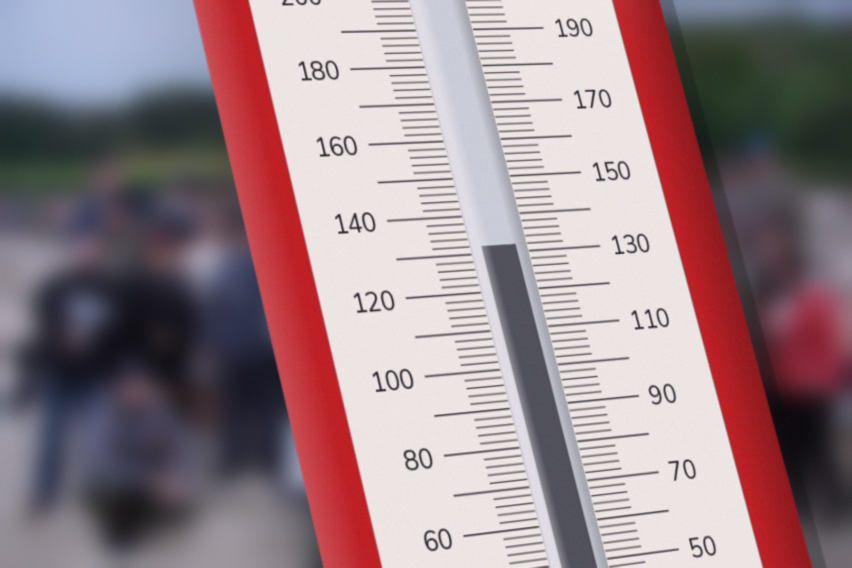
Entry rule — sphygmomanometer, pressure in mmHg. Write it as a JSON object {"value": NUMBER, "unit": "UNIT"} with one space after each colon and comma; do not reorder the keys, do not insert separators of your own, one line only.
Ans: {"value": 132, "unit": "mmHg"}
